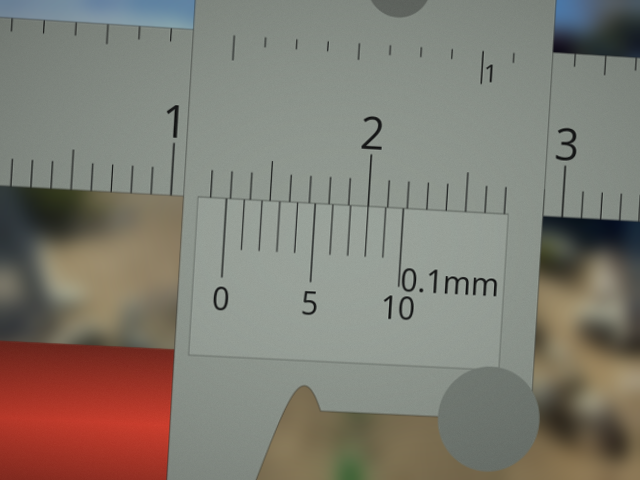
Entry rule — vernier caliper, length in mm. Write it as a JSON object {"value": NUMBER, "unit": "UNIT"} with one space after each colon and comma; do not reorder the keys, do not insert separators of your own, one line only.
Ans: {"value": 12.8, "unit": "mm"}
